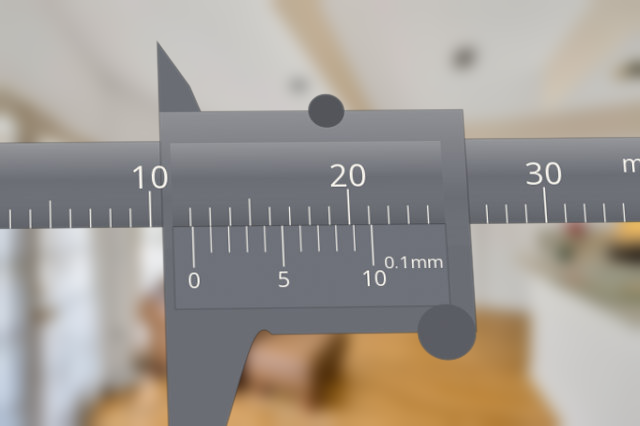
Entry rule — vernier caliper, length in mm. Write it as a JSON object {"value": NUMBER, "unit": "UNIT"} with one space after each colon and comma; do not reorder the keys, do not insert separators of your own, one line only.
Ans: {"value": 12.1, "unit": "mm"}
